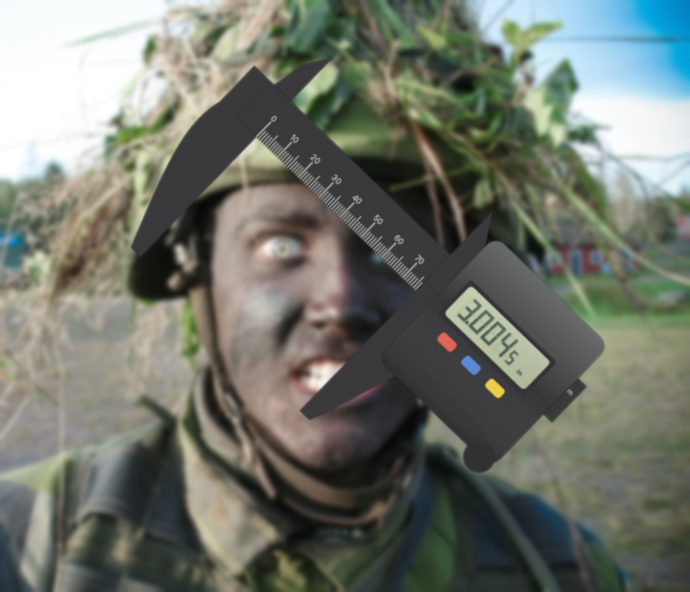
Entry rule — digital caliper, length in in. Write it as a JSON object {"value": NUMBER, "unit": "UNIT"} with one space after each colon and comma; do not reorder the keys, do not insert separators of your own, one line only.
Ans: {"value": 3.0045, "unit": "in"}
